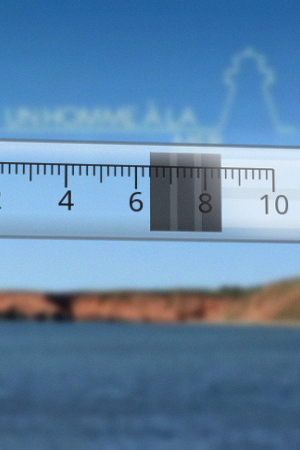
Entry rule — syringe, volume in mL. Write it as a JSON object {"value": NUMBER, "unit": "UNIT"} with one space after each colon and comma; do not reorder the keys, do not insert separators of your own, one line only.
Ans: {"value": 6.4, "unit": "mL"}
